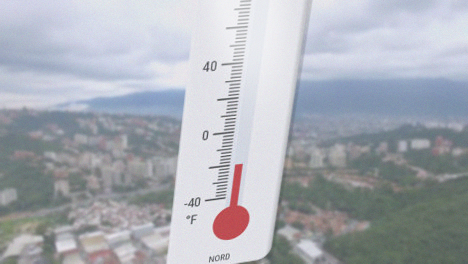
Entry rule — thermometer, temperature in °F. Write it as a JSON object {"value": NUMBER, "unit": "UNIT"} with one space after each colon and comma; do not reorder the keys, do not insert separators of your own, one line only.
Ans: {"value": -20, "unit": "°F"}
